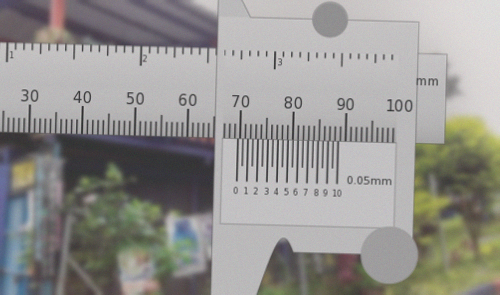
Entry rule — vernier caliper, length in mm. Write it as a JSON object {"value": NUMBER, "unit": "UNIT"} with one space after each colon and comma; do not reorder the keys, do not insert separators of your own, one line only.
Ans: {"value": 69.6, "unit": "mm"}
